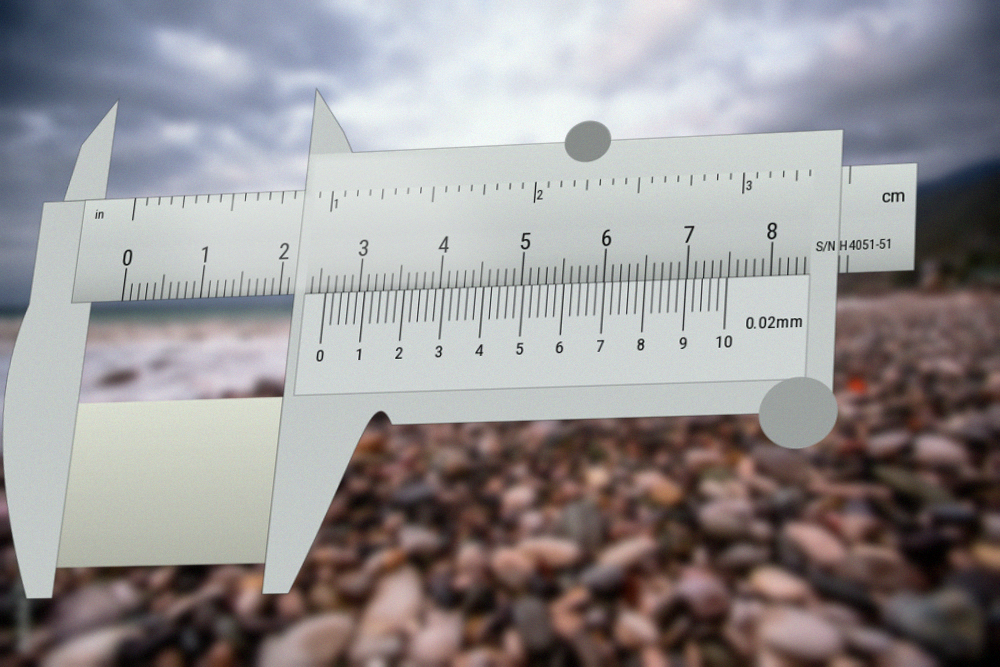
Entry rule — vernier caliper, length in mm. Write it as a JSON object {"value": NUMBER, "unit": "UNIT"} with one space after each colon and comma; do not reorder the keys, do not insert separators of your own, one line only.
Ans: {"value": 25.8, "unit": "mm"}
